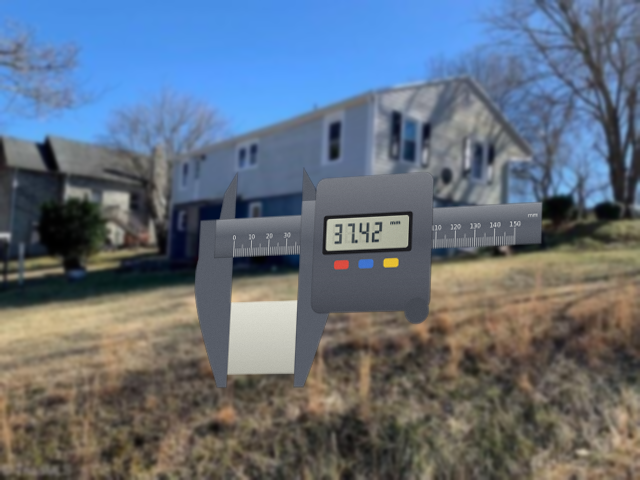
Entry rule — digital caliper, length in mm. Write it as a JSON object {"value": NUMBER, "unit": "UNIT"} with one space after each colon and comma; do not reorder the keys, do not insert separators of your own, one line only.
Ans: {"value": 37.42, "unit": "mm"}
